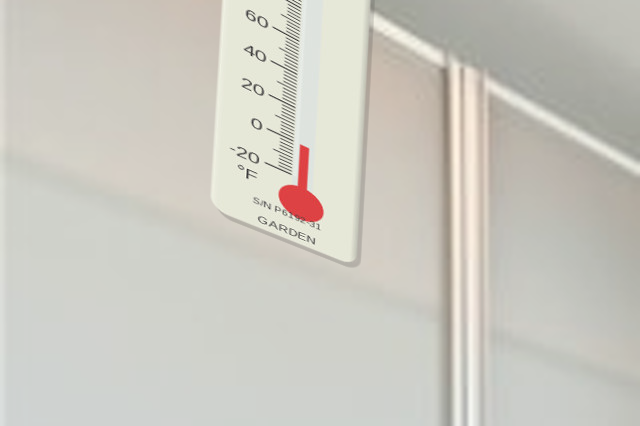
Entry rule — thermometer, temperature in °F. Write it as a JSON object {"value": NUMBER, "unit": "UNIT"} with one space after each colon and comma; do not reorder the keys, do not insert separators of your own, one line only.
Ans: {"value": 0, "unit": "°F"}
